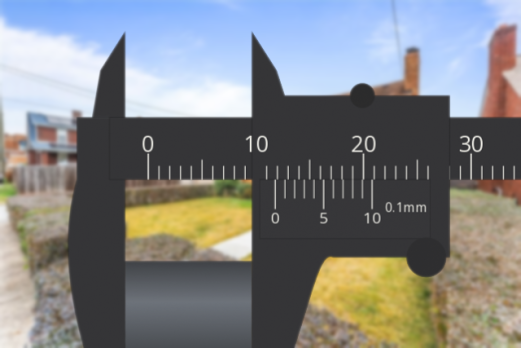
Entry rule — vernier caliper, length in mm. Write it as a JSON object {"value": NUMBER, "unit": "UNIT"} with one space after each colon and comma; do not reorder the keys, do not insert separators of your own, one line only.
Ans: {"value": 11.8, "unit": "mm"}
